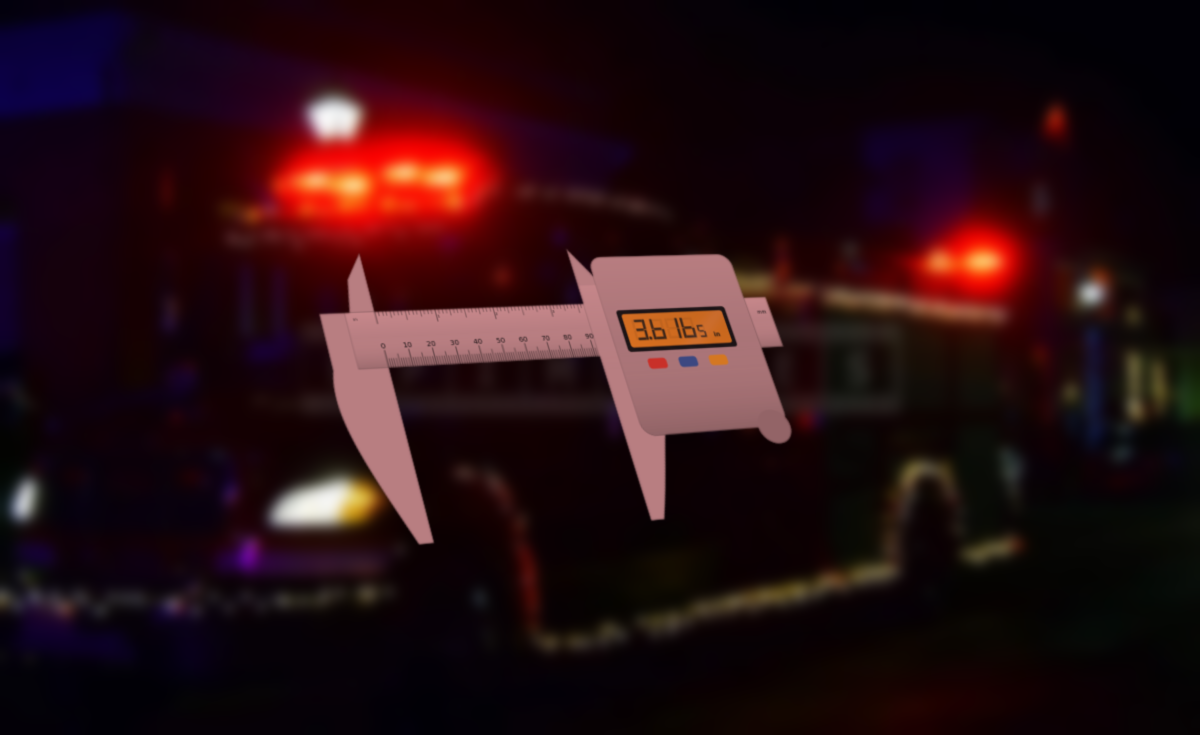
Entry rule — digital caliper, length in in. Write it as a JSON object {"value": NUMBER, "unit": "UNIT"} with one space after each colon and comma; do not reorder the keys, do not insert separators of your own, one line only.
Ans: {"value": 3.6165, "unit": "in"}
